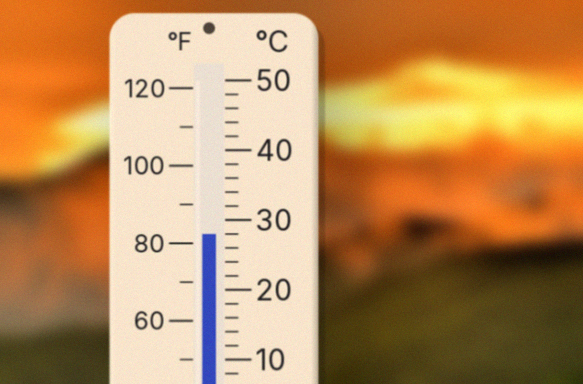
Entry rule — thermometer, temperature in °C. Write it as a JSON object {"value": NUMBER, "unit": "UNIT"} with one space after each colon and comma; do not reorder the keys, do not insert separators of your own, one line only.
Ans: {"value": 28, "unit": "°C"}
